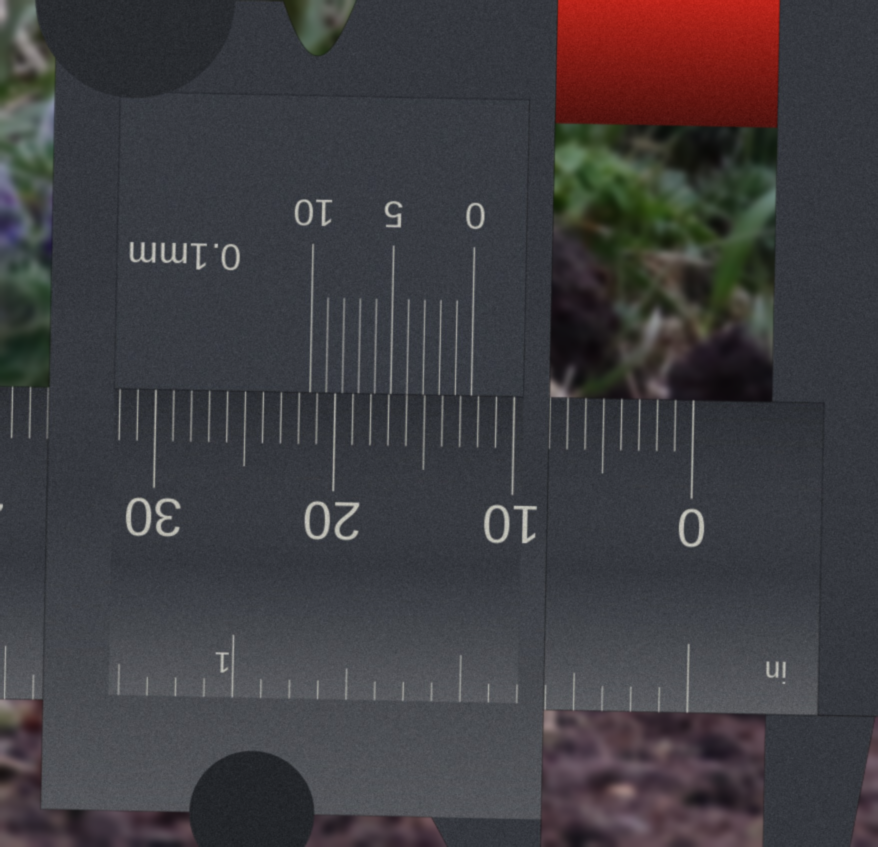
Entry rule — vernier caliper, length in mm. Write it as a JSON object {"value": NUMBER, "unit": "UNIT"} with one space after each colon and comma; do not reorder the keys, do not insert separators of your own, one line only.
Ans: {"value": 12.4, "unit": "mm"}
